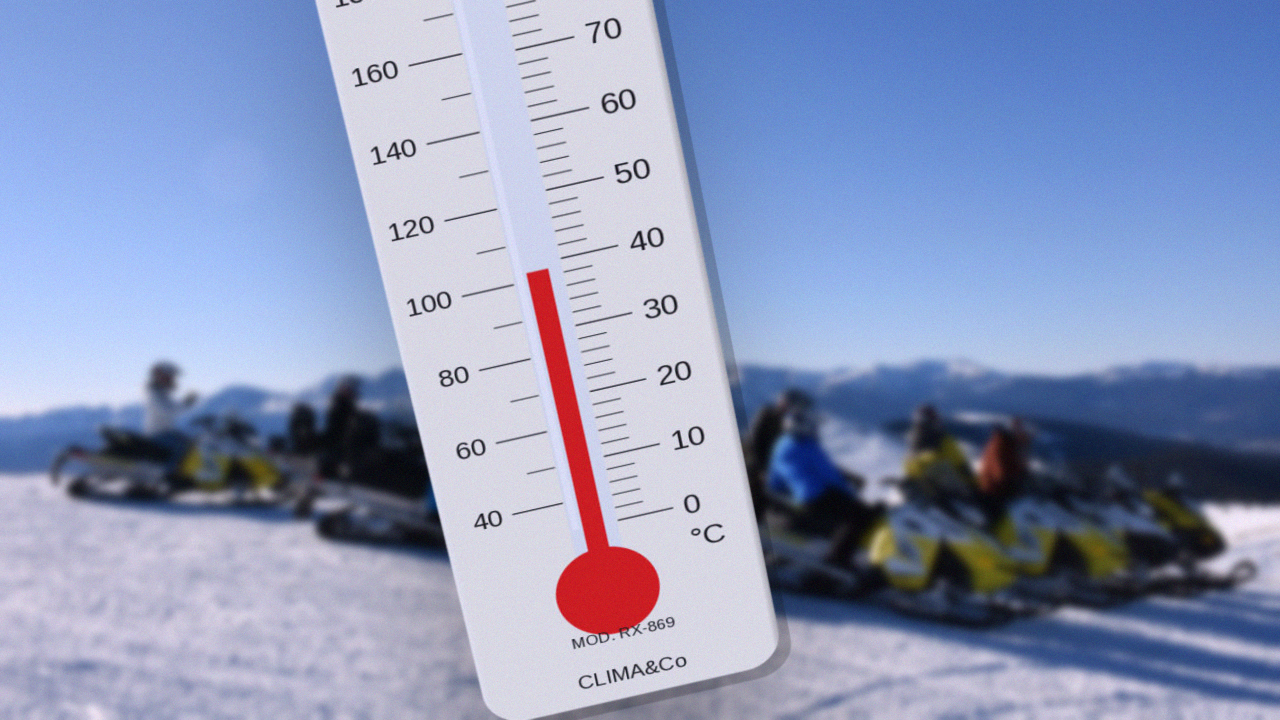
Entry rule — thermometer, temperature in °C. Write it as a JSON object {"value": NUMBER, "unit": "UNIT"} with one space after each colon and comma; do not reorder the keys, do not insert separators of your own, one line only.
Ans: {"value": 39, "unit": "°C"}
